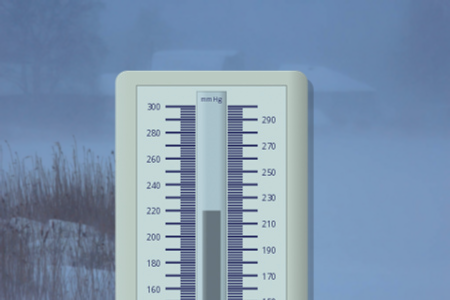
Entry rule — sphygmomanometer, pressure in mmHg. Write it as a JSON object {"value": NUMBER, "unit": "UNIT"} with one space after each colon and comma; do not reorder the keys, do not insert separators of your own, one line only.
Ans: {"value": 220, "unit": "mmHg"}
